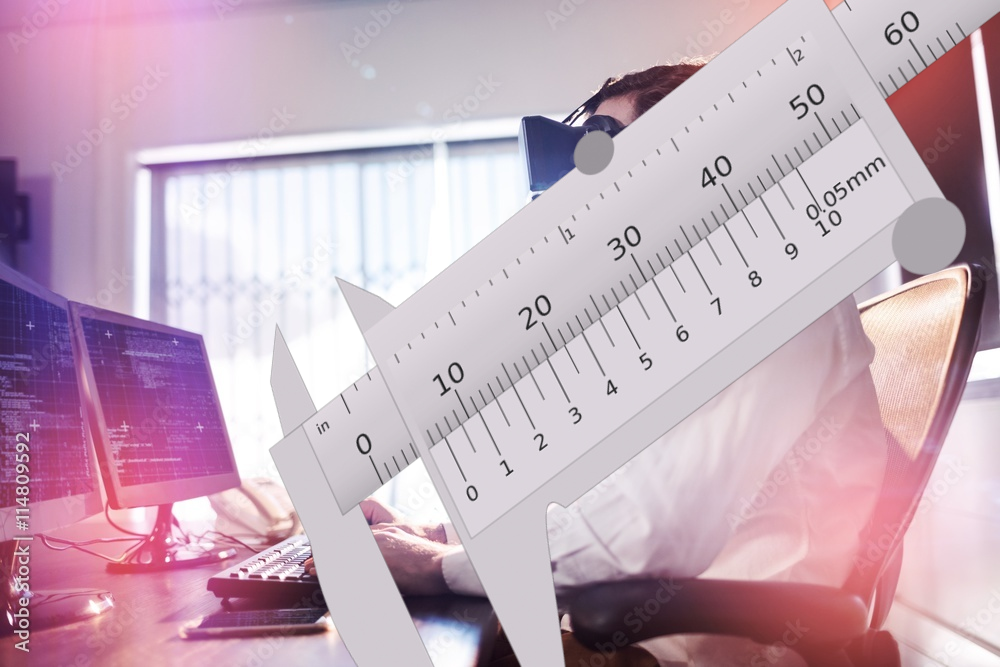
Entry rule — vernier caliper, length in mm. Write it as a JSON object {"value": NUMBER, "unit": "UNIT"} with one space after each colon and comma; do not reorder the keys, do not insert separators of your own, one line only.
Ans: {"value": 7.2, "unit": "mm"}
